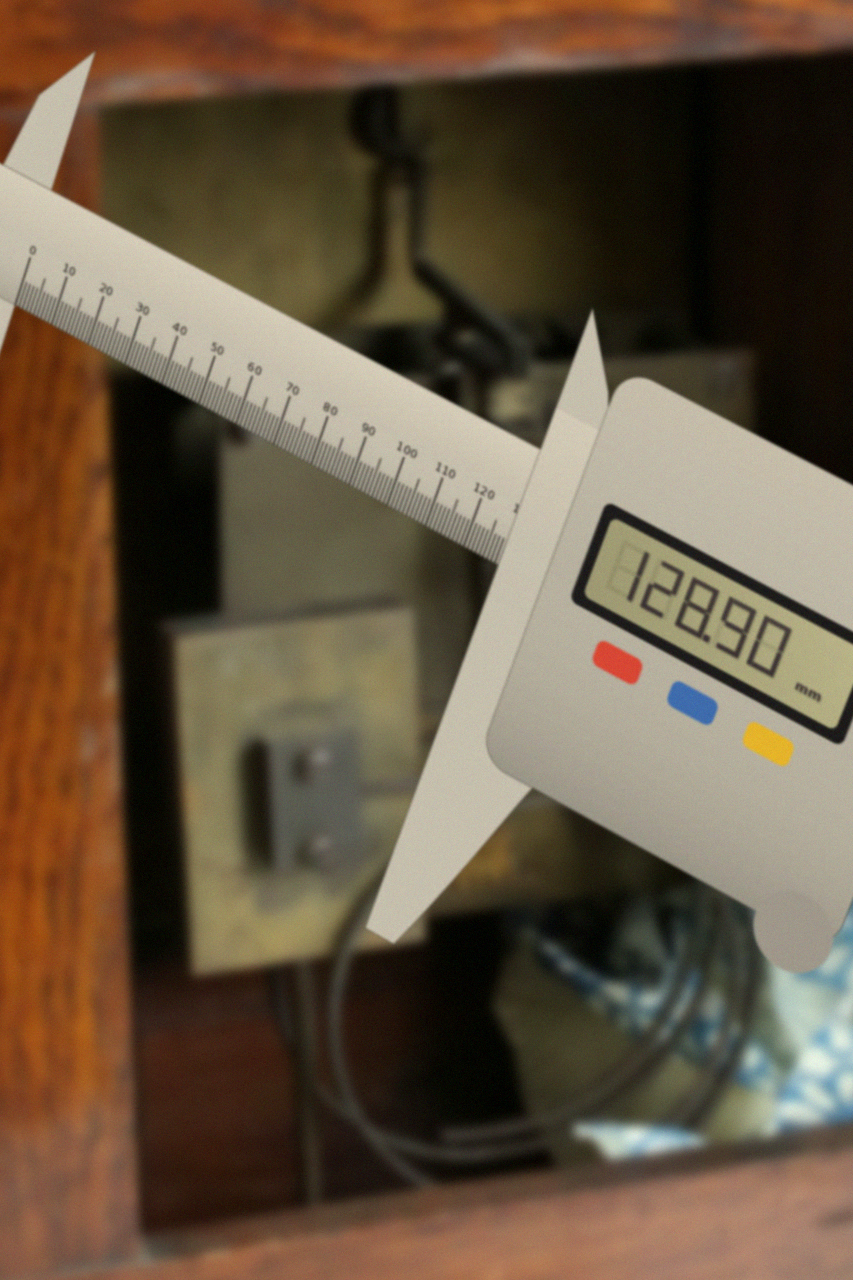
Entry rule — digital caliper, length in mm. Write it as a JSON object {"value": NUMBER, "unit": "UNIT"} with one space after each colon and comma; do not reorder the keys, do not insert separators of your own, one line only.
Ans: {"value": 128.90, "unit": "mm"}
